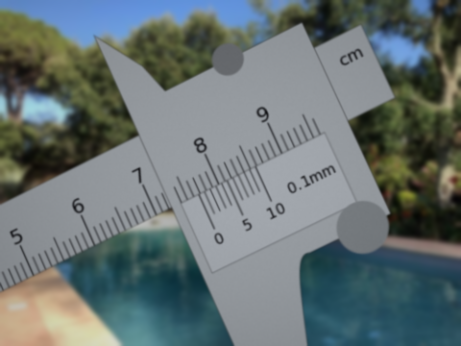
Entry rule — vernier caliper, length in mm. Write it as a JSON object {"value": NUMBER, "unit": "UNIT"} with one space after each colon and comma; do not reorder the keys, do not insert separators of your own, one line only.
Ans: {"value": 76.8, "unit": "mm"}
